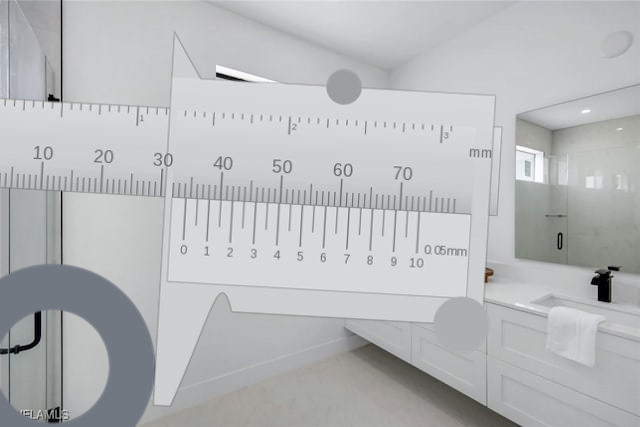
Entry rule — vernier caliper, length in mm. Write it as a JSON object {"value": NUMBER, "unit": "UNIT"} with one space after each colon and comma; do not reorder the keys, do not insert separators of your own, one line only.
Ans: {"value": 34.2, "unit": "mm"}
